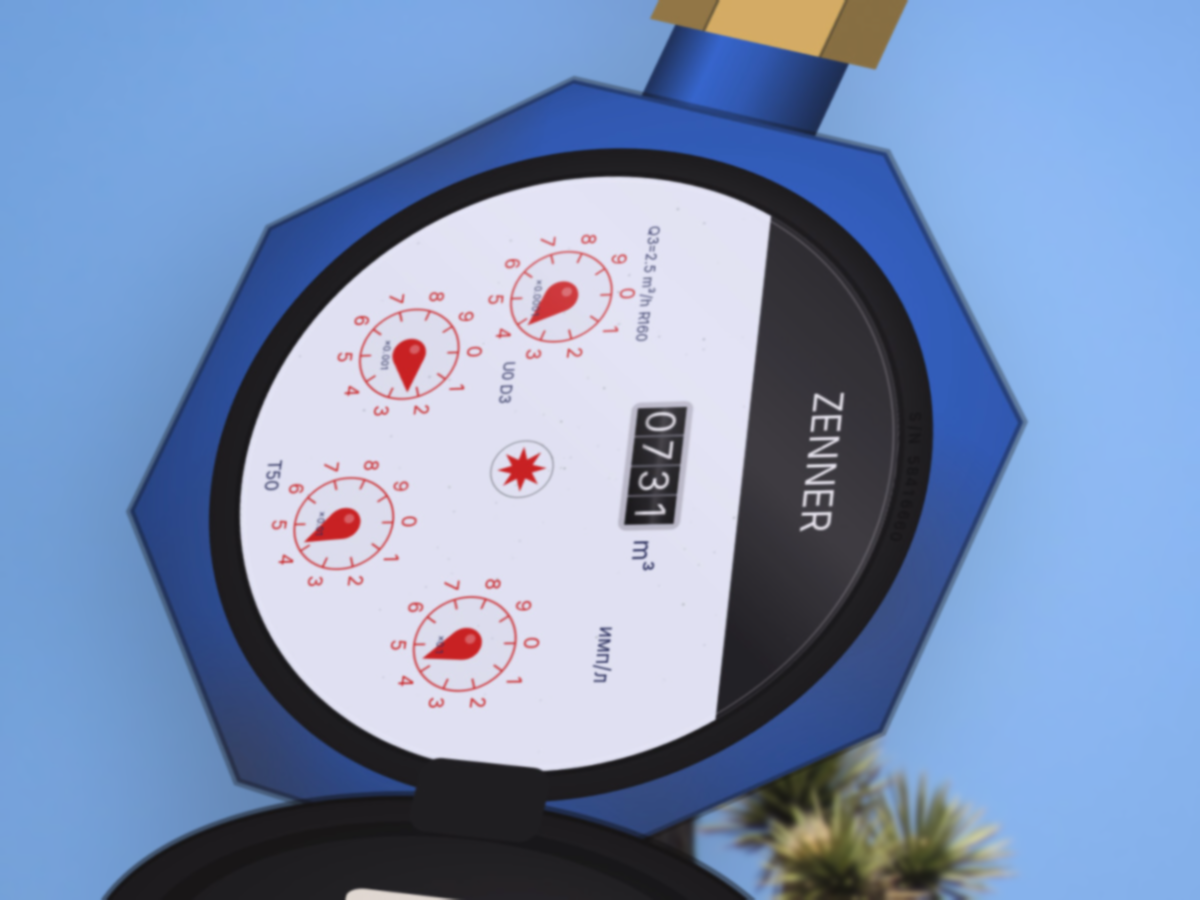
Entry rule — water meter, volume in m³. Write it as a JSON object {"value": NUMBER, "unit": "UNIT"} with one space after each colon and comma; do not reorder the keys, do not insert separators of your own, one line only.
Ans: {"value": 731.4423, "unit": "m³"}
